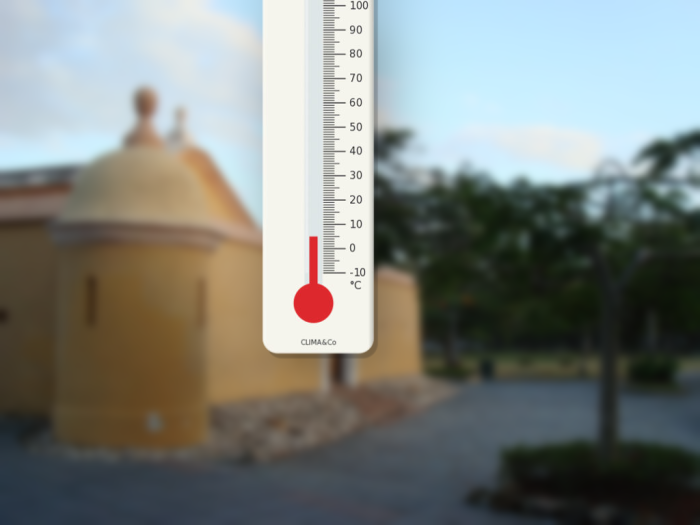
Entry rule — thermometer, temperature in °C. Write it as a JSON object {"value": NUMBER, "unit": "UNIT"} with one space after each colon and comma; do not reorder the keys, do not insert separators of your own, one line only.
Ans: {"value": 5, "unit": "°C"}
